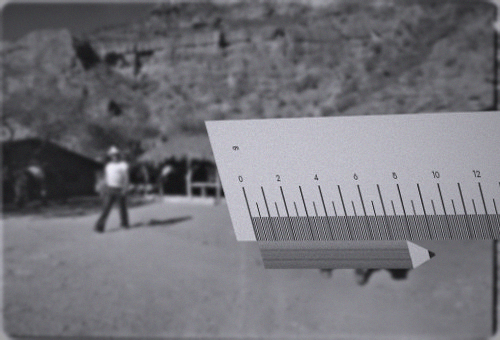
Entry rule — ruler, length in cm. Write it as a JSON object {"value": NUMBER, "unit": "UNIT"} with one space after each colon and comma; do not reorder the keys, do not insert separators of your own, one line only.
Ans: {"value": 9, "unit": "cm"}
